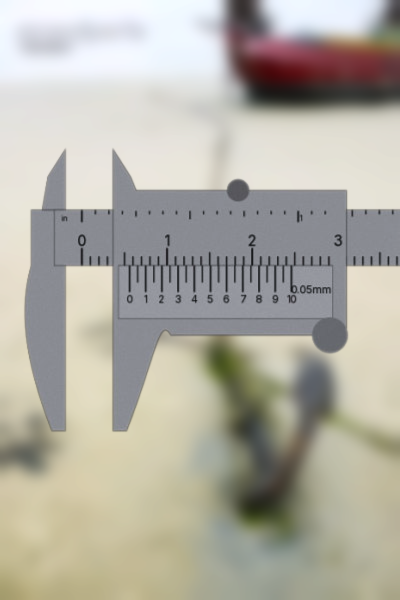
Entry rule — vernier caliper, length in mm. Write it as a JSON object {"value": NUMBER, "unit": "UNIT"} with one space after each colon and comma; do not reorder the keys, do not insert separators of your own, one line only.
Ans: {"value": 5.6, "unit": "mm"}
